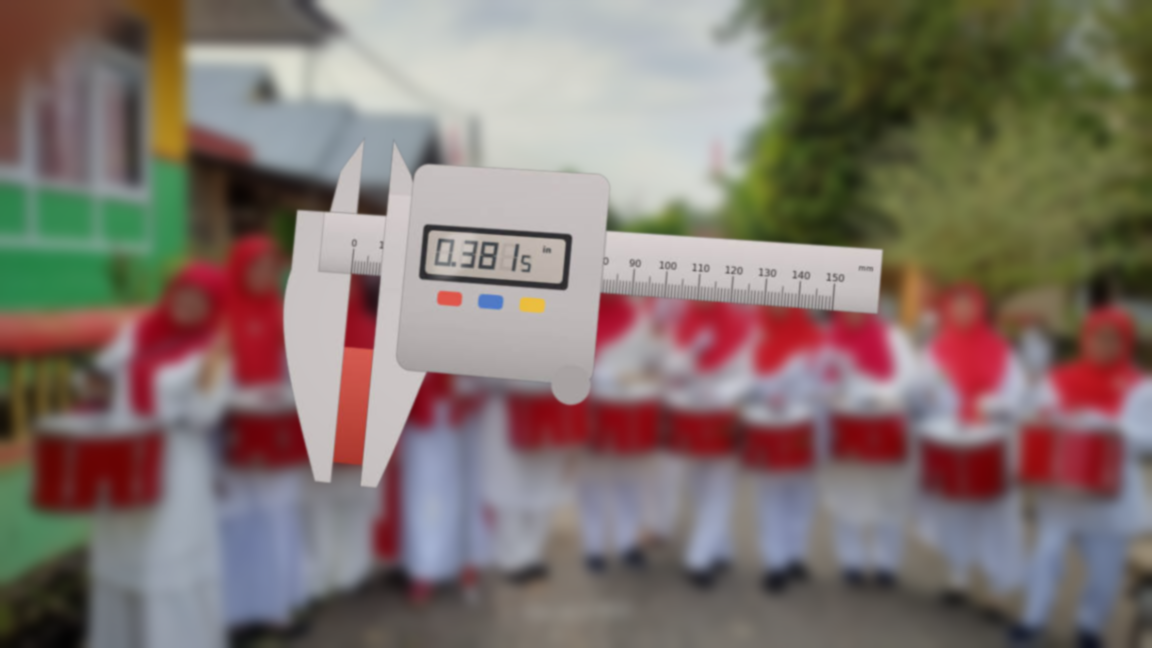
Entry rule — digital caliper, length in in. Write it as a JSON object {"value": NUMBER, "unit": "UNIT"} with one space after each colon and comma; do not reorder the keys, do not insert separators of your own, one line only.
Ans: {"value": 0.3815, "unit": "in"}
